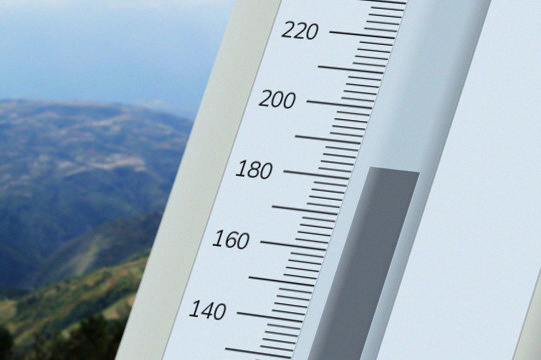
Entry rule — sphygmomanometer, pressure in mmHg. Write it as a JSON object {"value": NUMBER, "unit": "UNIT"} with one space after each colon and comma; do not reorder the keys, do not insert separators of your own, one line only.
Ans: {"value": 184, "unit": "mmHg"}
